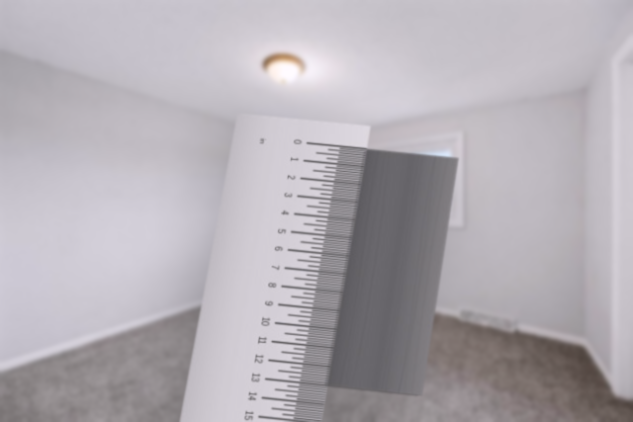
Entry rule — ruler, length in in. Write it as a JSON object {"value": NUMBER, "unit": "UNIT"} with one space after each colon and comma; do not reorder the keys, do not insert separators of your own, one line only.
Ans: {"value": 13, "unit": "in"}
